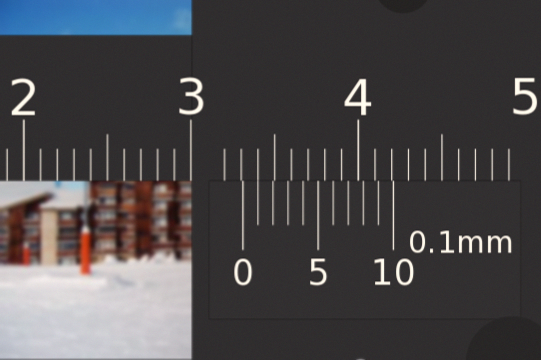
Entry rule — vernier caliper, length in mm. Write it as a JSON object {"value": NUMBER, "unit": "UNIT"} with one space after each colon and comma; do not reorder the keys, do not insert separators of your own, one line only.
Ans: {"value": 33.1, "unit": "mm"}
